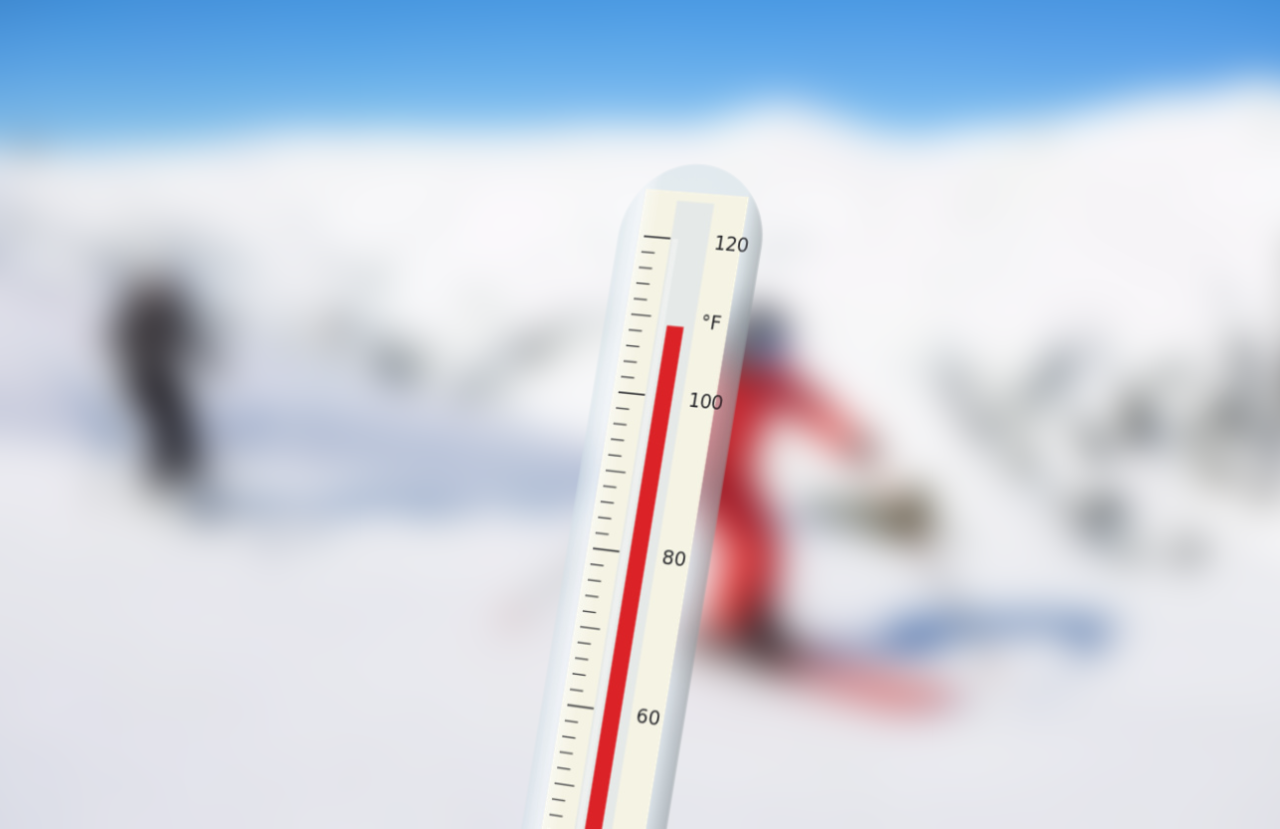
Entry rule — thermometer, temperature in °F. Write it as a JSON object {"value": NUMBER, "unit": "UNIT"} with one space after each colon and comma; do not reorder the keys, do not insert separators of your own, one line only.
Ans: {"value": 109, "unit": "°F"}
